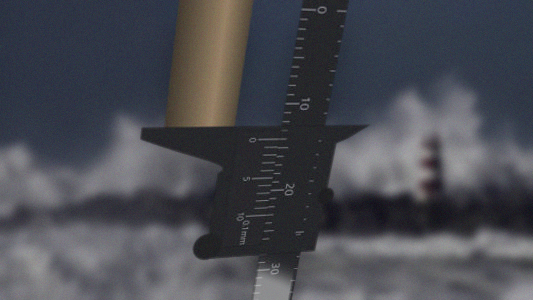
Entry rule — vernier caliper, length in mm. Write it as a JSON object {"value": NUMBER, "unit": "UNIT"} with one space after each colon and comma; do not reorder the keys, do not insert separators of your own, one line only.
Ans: {"value": 14.0, "unit": "mm"}
